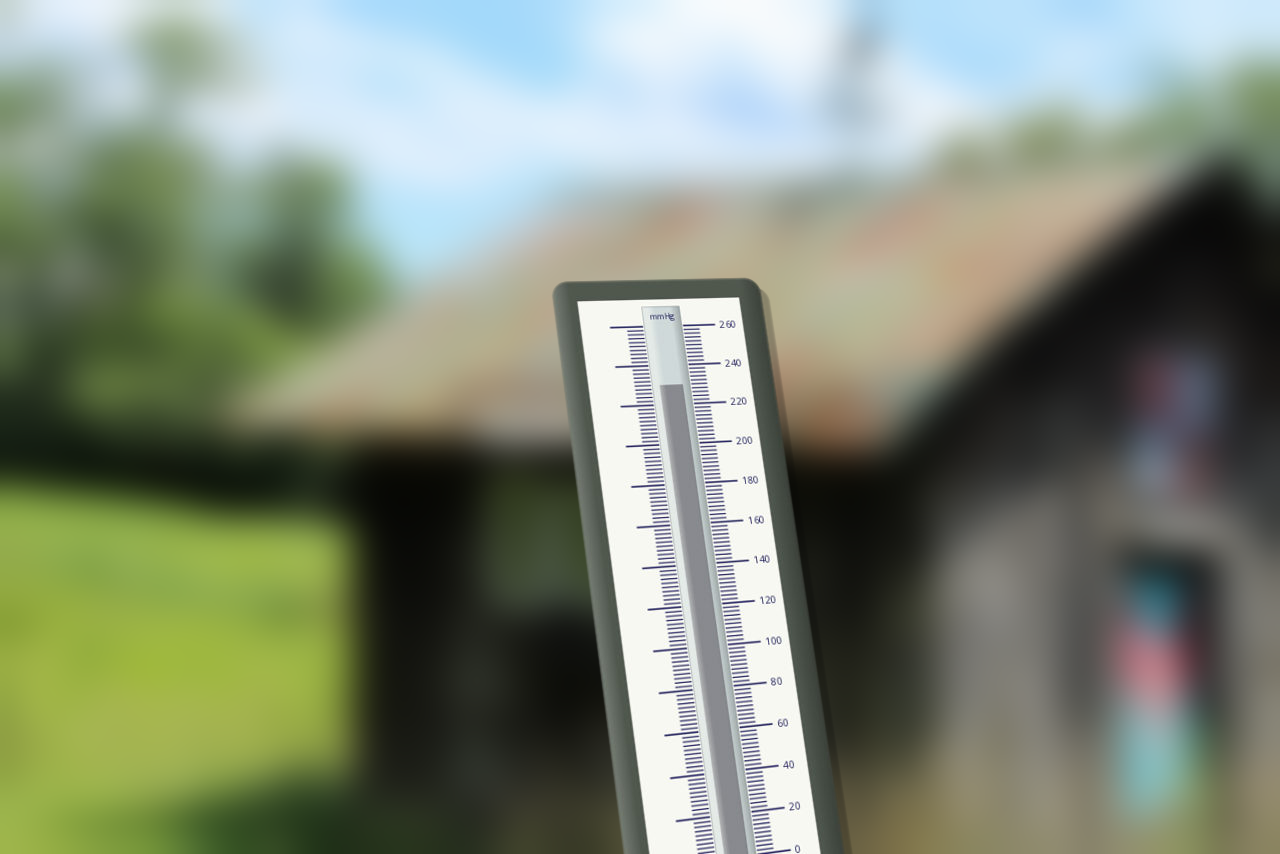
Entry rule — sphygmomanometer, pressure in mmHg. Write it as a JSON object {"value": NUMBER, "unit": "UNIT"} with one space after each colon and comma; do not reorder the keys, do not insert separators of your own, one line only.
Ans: {"value": 230, "unit": "mmHg"}
